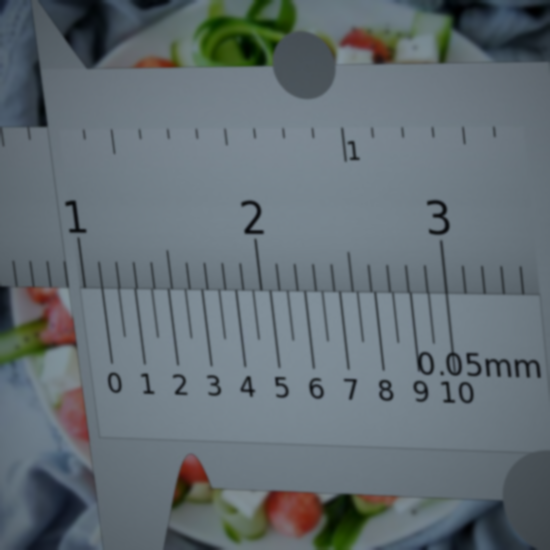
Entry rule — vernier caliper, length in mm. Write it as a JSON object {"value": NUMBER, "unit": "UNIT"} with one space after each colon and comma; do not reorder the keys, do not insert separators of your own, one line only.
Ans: {"value": 11.0, "unit": "mm"}
